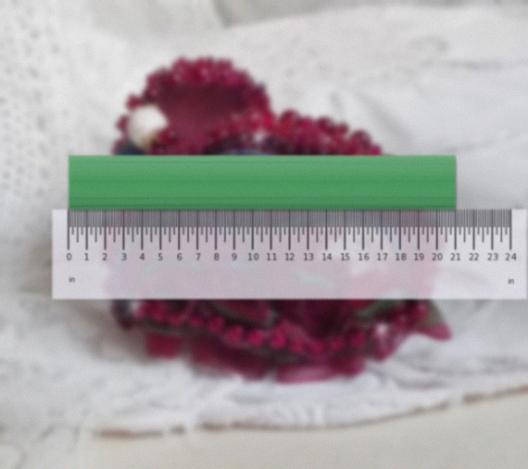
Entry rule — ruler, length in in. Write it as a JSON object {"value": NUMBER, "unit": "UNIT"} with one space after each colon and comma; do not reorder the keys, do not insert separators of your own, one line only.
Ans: {"value": 21, "unit": "in"}
